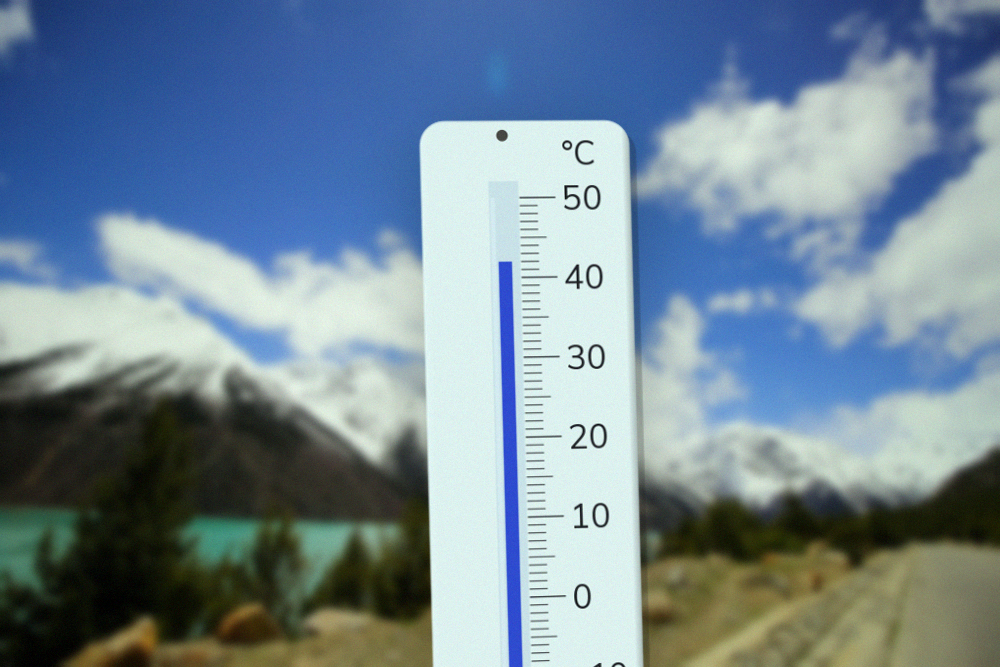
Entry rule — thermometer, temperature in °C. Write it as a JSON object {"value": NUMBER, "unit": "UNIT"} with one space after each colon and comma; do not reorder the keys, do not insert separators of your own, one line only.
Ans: {"value": 42, "unit": "°C"}
